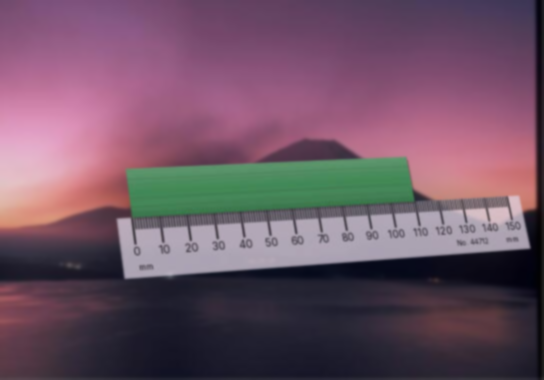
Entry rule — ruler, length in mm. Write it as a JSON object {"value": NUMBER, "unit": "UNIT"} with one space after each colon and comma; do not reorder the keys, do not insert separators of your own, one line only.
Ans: {"value": 110, "unit": "mm"}
